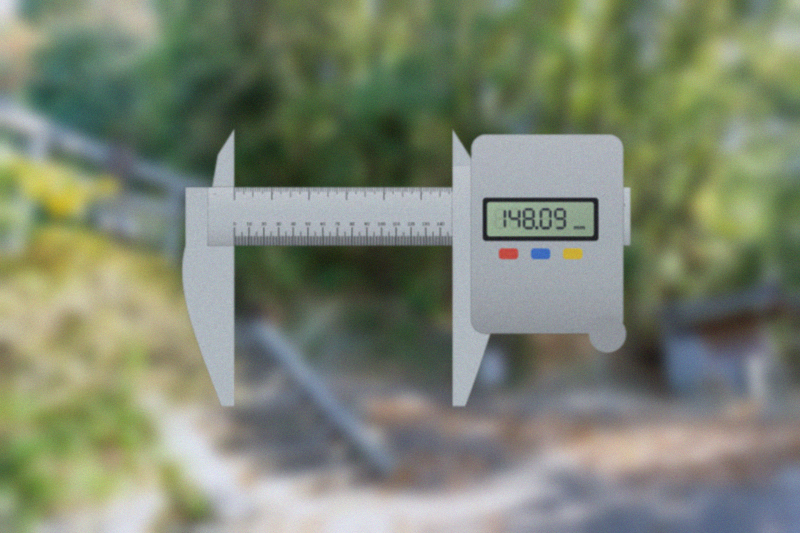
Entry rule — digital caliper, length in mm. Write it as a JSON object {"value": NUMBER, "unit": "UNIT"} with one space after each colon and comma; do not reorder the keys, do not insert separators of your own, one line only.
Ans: {"value": 148.09, "unit": "mm"}
